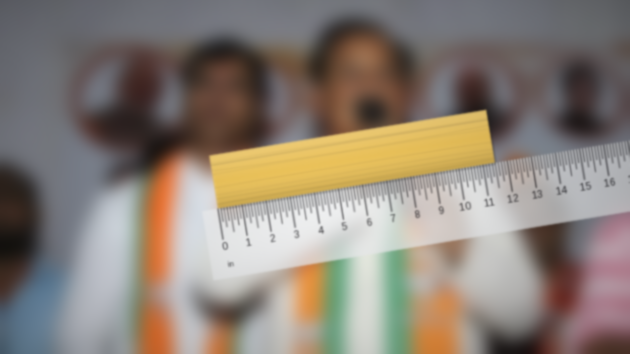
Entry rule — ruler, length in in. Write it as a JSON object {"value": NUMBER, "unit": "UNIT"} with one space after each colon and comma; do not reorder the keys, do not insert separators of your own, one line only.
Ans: {"value": 11.5, "unit": "in"}
